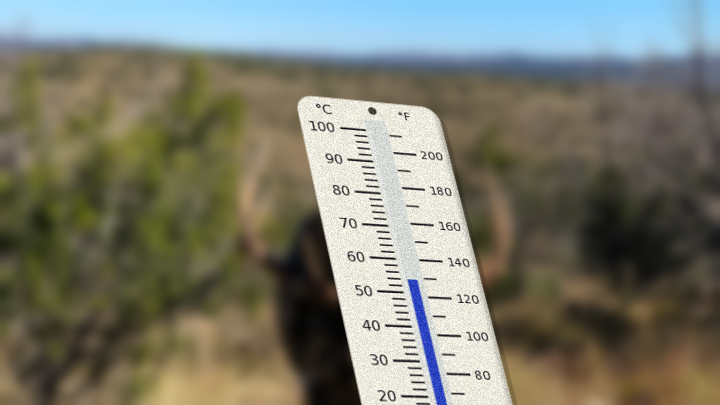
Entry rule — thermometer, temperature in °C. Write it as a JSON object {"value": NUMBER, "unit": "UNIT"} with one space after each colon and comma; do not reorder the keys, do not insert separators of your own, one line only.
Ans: {"value": 54, "unit": "°C"}
